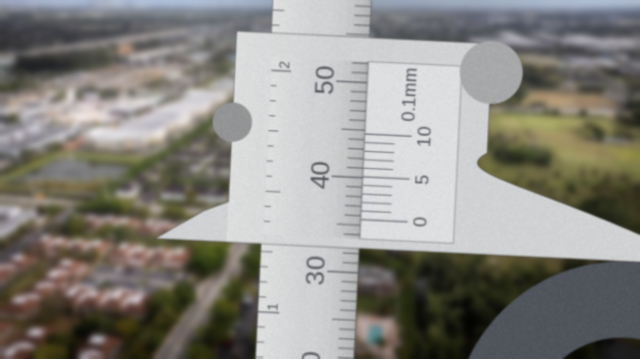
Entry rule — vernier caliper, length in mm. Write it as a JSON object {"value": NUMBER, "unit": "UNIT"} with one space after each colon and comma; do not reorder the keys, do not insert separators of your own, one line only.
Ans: {"value": 35.6, "unit": "mm"}
